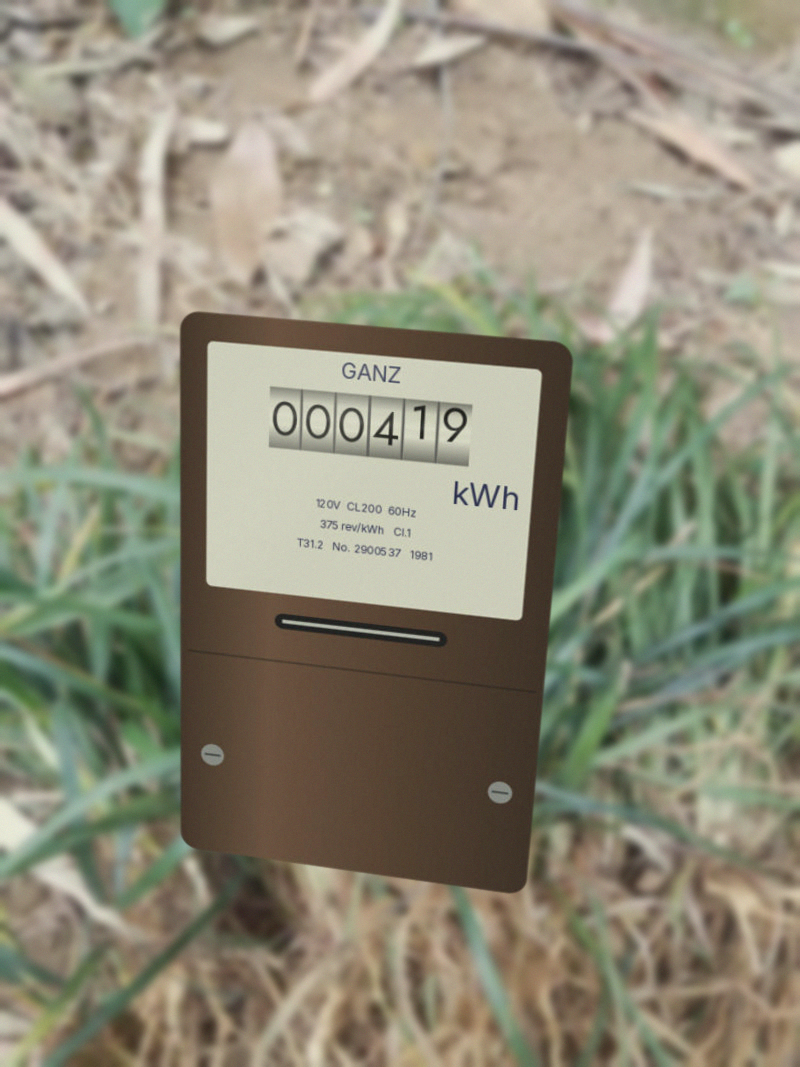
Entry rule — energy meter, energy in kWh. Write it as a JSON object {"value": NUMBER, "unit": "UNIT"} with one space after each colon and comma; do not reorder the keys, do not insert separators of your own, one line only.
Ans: {"value": 419, "unit": "kWh"}
